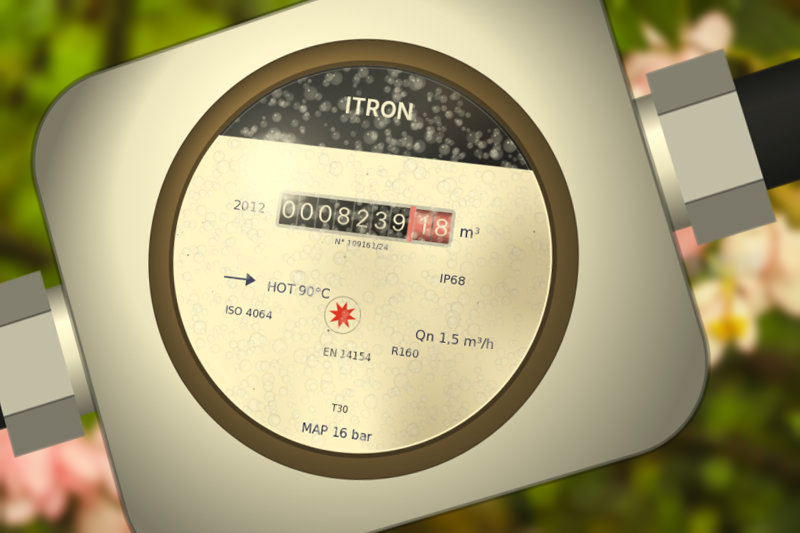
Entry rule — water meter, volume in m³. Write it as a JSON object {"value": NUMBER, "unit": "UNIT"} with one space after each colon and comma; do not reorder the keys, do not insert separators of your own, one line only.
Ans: {"value": 8239.18, "unit": "m³"}
